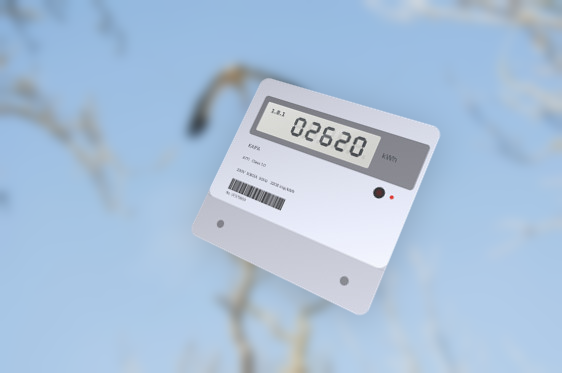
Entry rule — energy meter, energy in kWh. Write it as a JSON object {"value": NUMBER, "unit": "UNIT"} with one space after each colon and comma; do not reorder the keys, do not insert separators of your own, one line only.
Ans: {"value": 2620, "unit": "kWh"}
